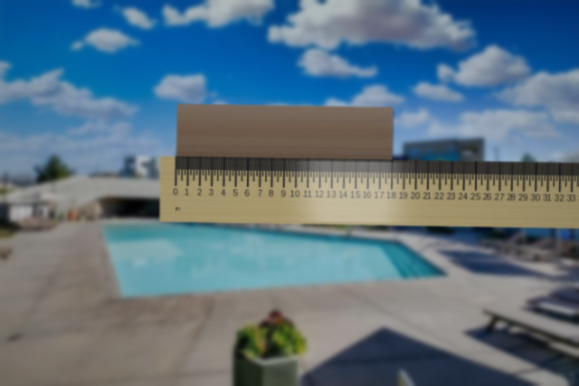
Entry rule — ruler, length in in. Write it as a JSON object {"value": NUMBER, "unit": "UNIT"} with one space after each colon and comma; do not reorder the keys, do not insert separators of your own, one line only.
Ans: {"value": 18, "unit": "in"}
